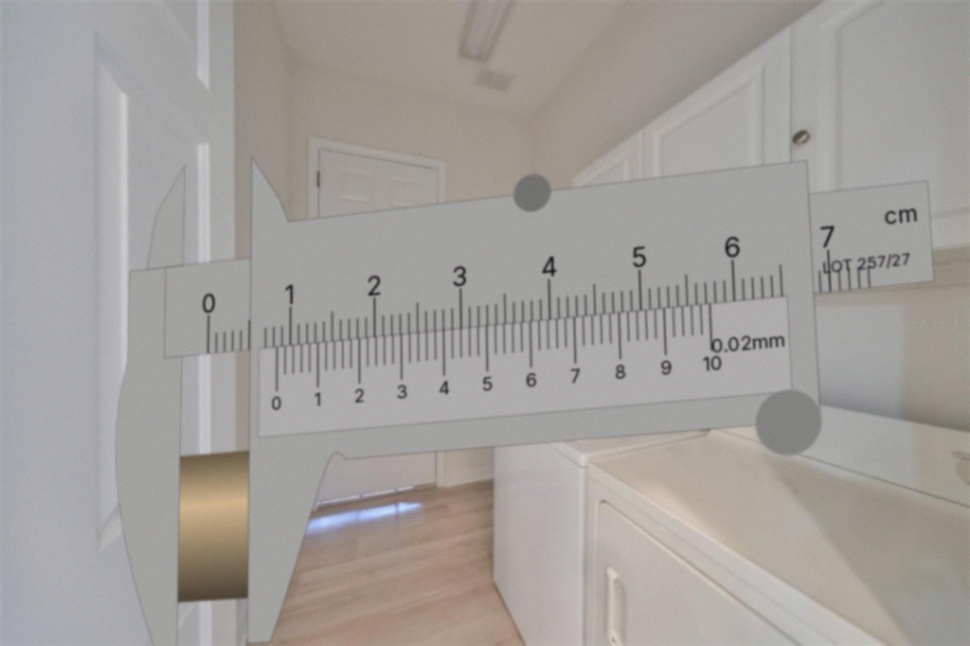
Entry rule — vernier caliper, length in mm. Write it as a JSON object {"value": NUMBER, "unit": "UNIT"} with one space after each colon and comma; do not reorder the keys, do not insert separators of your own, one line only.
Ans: {"value": 8.4, "unit": "mm"}
